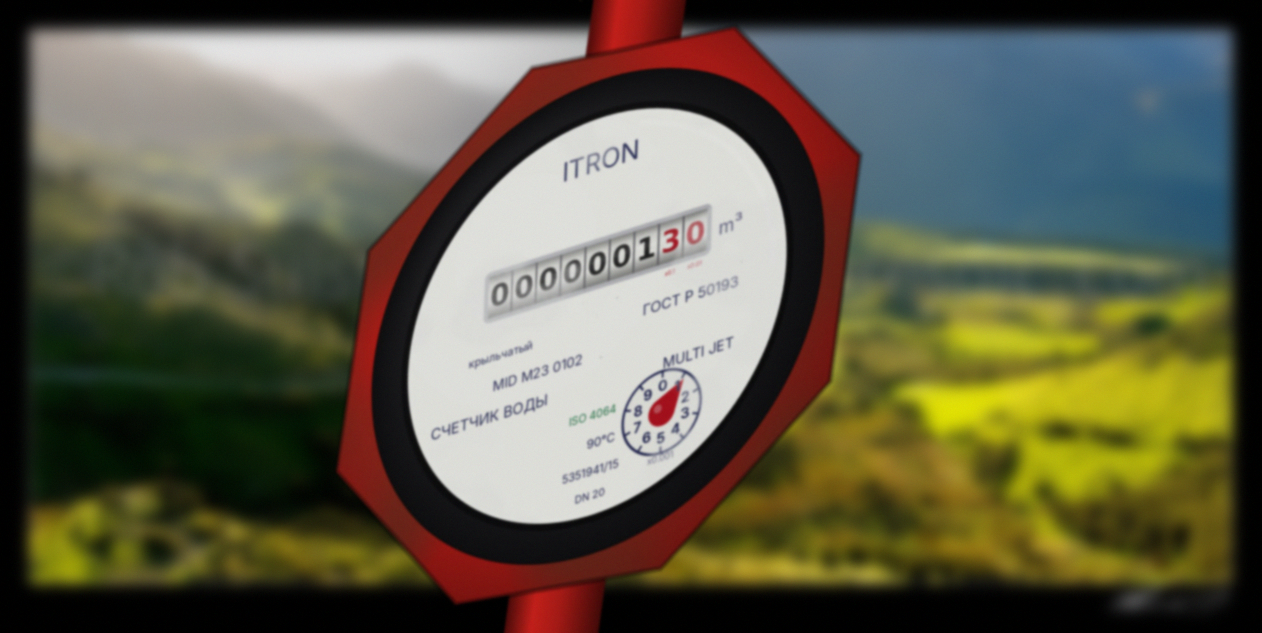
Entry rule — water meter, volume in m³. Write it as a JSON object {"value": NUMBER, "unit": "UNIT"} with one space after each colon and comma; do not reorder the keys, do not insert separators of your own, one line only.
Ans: {"value": 1.301, "unit": "m³"}
